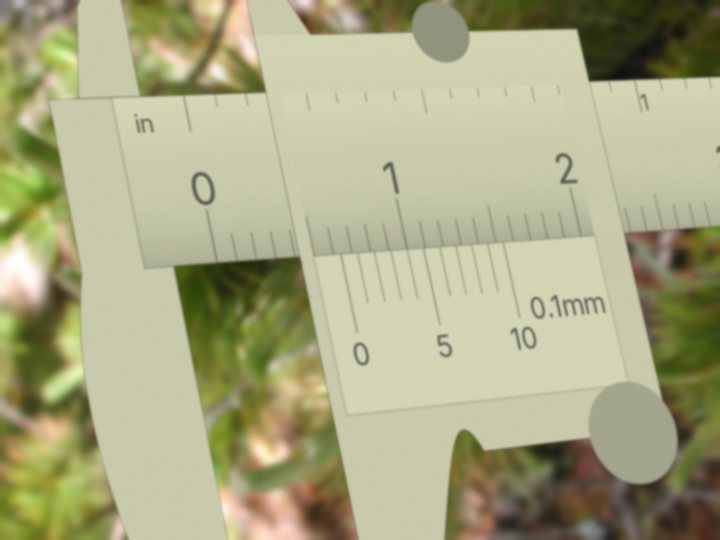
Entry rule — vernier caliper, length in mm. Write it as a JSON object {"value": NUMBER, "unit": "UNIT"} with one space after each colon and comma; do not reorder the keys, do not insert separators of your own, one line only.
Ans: {"value": 6.4, "unit": "mm"}
